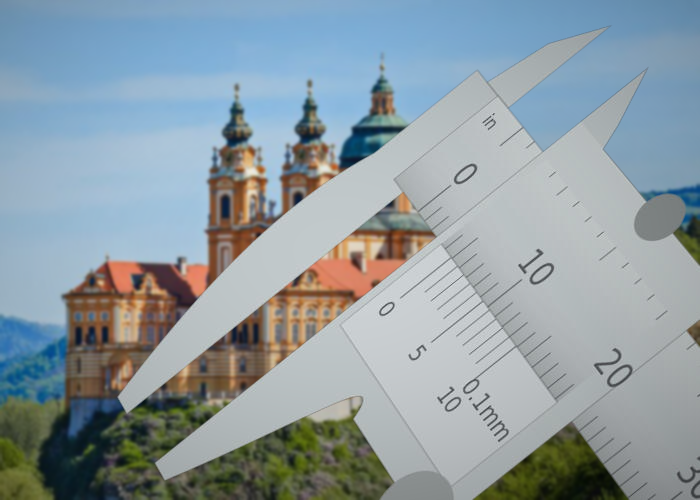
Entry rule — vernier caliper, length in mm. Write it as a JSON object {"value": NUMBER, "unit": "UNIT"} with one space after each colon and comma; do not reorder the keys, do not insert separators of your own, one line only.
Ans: {"value": 4.9, "unit": "mm"}
